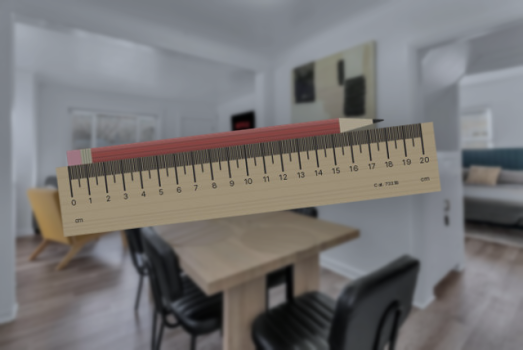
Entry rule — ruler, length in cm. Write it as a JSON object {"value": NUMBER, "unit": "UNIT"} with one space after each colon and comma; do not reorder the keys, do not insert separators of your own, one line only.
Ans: {"value": 18, "unit": "cm"}
